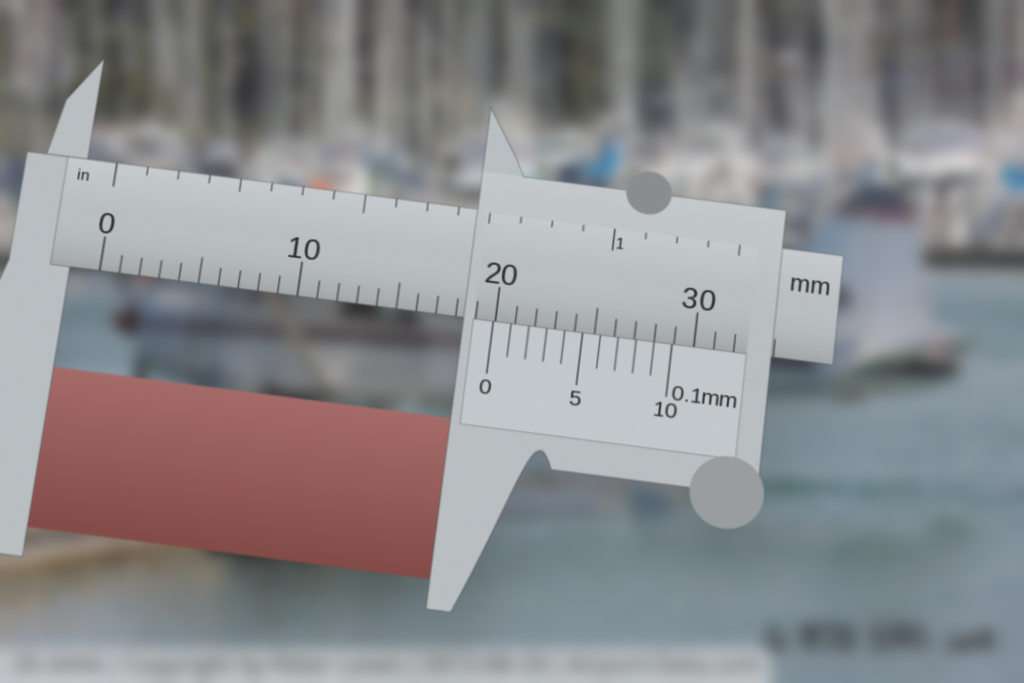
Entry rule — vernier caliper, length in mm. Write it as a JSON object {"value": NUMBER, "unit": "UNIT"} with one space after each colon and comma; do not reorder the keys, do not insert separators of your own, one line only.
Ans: {"value": 19.9, "unit": "mm"}
